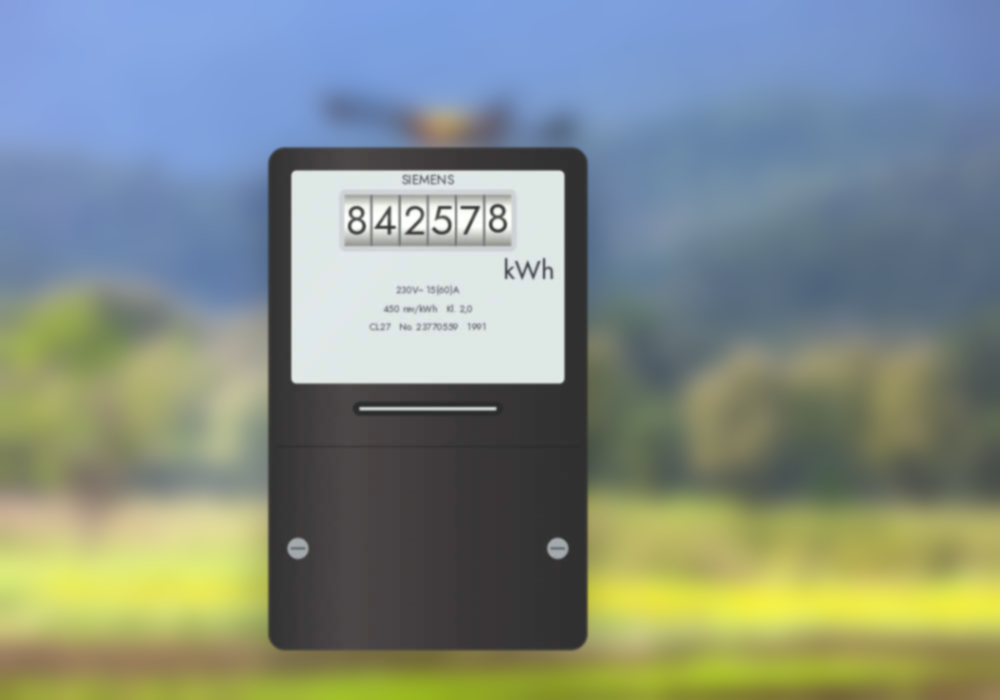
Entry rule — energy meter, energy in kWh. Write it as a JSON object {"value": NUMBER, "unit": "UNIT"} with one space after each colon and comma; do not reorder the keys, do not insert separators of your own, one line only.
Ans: {"value": 842578, "unit": "kWh"}
